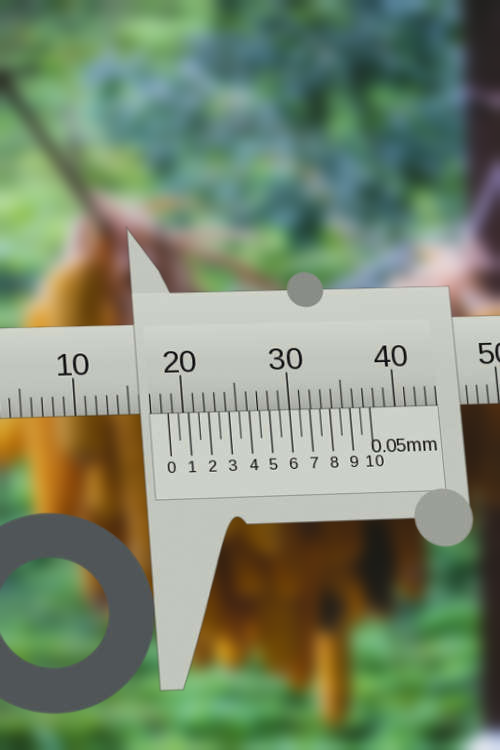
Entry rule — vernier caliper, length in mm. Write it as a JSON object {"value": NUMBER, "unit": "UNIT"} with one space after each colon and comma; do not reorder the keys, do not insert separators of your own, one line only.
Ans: {"value": 18.6, "unit": "mm"}
